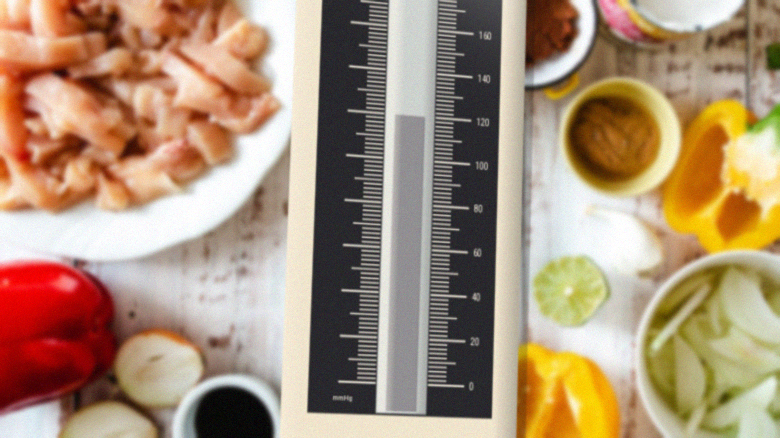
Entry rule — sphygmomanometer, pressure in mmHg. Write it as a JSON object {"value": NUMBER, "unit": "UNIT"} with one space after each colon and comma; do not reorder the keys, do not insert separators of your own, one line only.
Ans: {"value": 120, "unit": "mmHg"}
